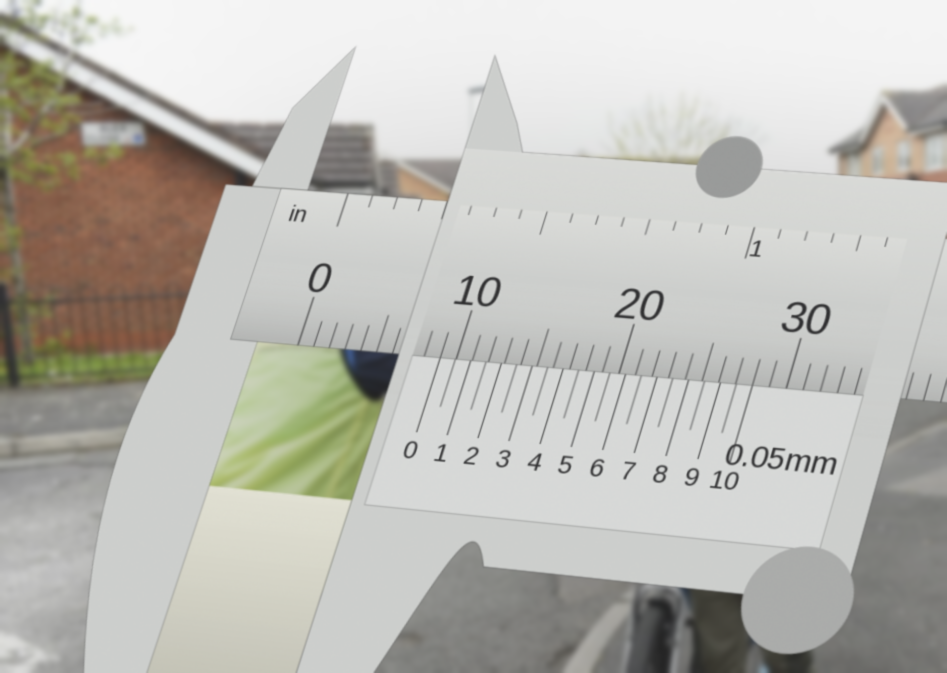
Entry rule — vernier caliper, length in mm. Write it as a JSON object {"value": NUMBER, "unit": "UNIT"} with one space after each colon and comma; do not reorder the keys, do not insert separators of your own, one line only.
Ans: {"value": 9.0, "unit": "mm"}
